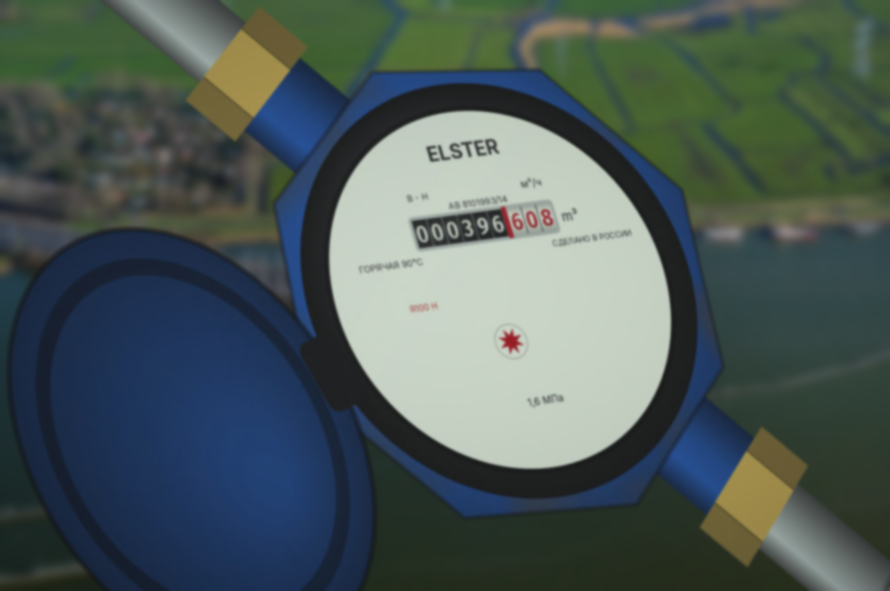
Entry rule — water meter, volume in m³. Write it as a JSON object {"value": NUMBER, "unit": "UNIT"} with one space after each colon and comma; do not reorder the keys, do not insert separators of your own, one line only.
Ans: {"value": 396.608, "unit": "m³"}
